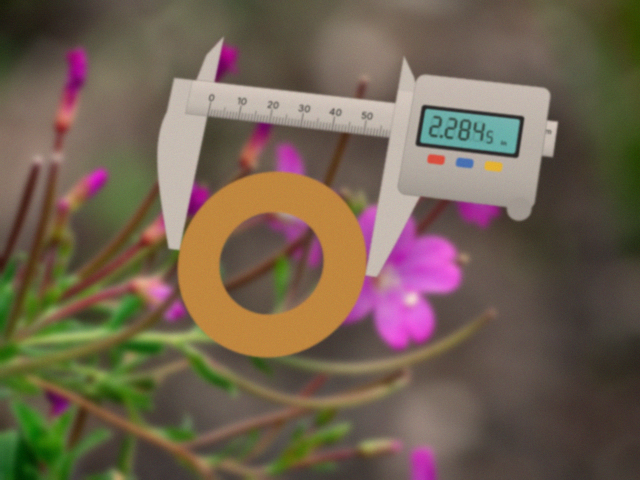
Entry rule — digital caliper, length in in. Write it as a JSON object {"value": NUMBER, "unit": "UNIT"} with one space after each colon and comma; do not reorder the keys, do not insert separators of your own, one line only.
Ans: {"value": 2.2845, "unit": "in"}
